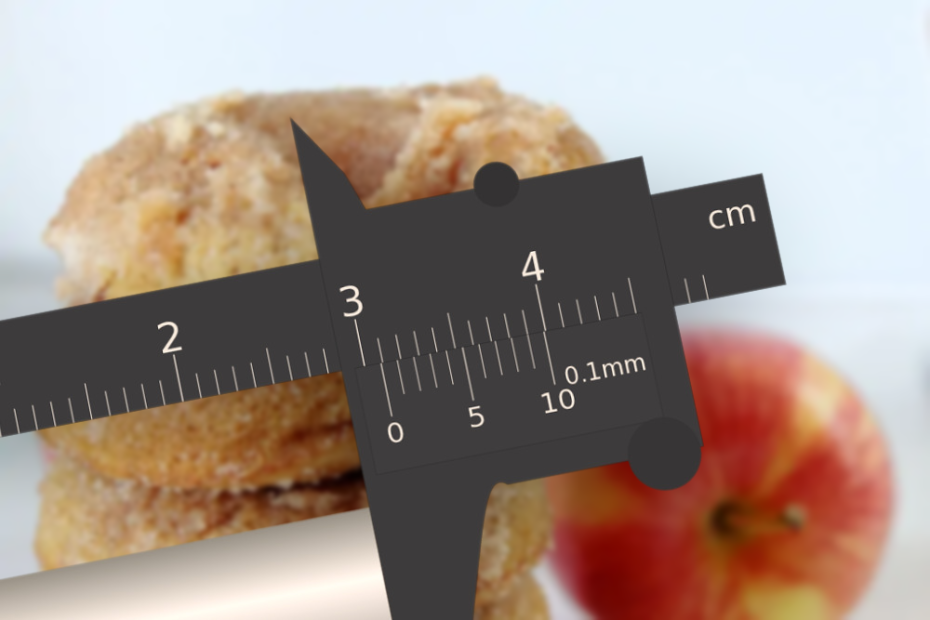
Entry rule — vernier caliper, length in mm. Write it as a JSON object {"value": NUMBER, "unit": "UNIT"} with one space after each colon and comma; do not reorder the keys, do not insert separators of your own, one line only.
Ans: {"value": 30.9, "unit": "mm"}
